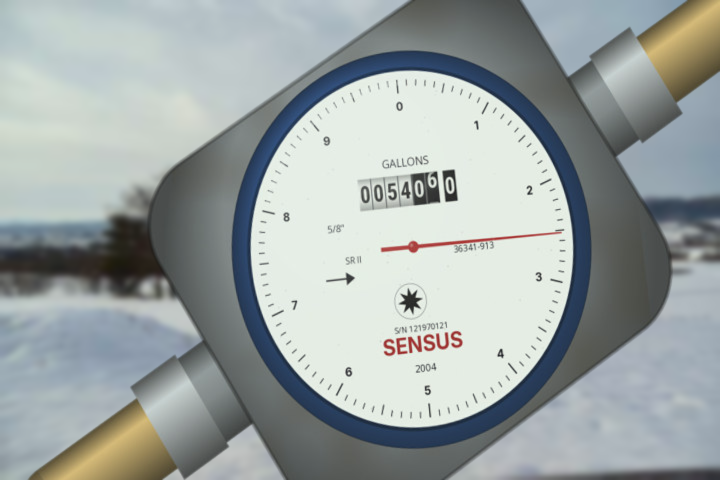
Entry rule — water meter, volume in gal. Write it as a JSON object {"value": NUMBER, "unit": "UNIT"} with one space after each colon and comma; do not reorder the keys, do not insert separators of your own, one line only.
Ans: {"value": 54062.5, "unit": "gal"}
